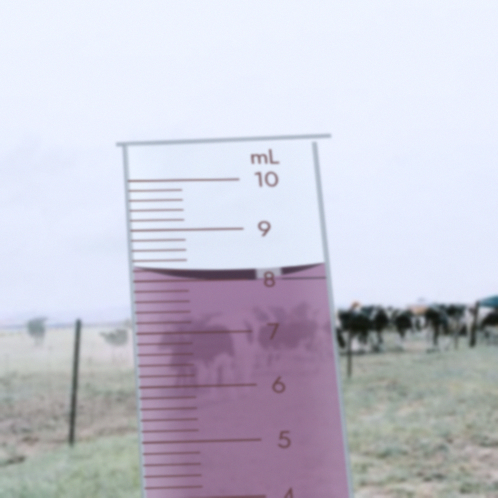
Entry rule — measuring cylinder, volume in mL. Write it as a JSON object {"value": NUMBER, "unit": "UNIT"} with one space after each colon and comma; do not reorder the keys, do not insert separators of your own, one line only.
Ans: {"value": 8, "unit": "mL"}
